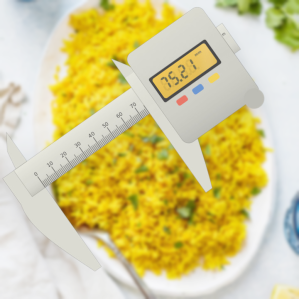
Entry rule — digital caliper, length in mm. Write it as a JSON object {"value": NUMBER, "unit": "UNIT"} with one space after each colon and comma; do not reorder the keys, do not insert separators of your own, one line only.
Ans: {"value": 75.21, "unit": "mm"}
